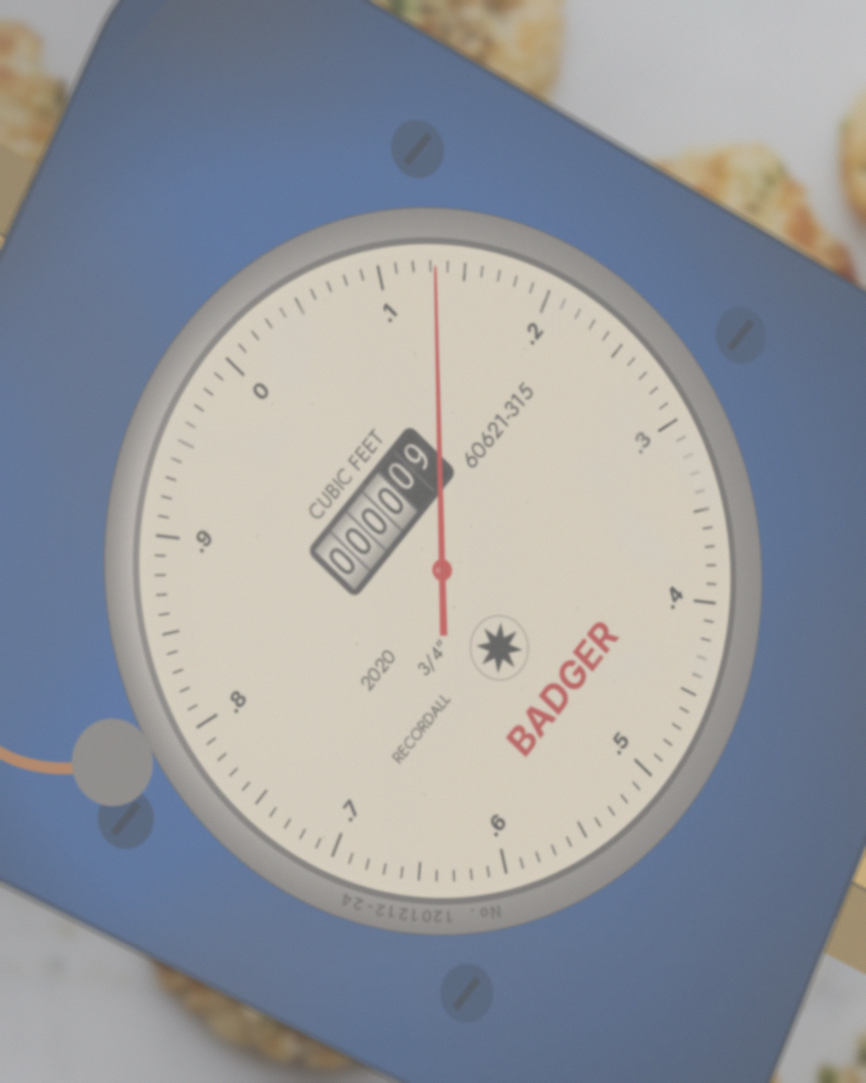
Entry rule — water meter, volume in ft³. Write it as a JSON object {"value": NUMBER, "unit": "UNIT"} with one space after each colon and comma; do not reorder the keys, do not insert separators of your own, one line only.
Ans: {"value": 9.13, "unit": "ft³"}
